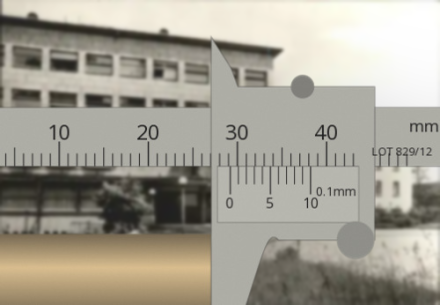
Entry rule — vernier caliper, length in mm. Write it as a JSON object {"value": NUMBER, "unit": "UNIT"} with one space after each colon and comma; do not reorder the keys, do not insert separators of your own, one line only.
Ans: {"value": 29.2, "unit": "mm"}
